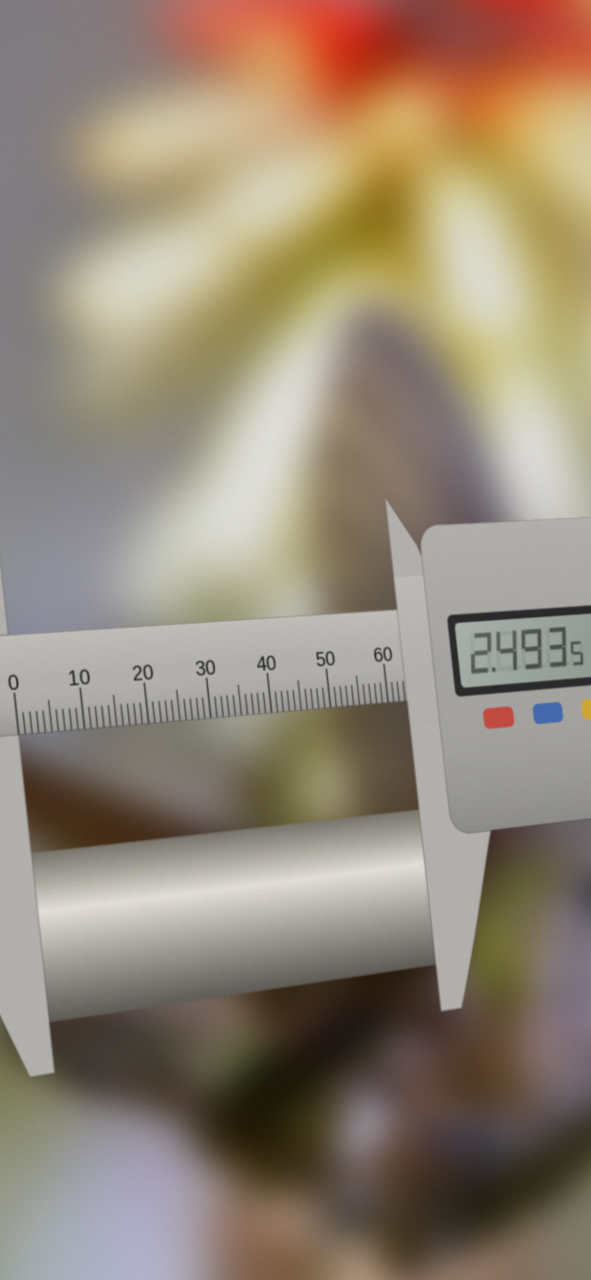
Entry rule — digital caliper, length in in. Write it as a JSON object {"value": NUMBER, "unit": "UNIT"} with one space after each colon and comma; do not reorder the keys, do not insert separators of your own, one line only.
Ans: {"value": 2.4935, "unit": "in"}
